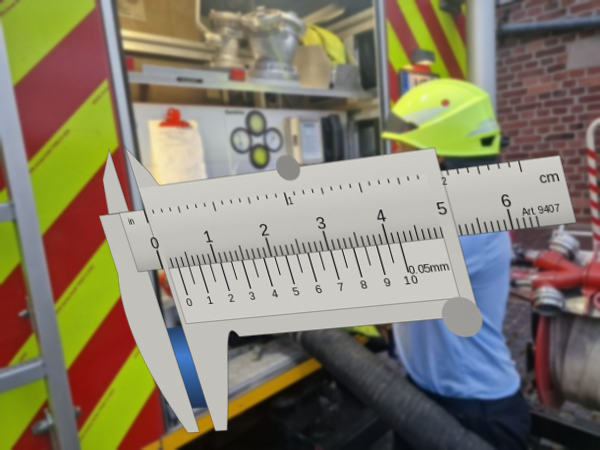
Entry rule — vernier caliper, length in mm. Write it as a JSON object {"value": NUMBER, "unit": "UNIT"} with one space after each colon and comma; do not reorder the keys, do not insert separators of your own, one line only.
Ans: {"value": 3.0, "unit": "mm"}
